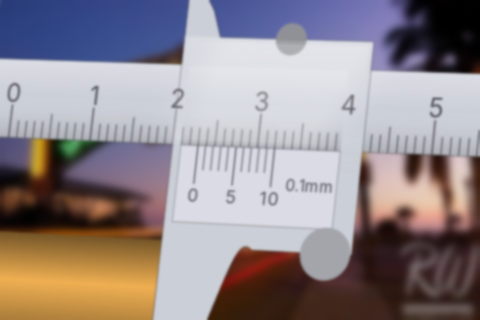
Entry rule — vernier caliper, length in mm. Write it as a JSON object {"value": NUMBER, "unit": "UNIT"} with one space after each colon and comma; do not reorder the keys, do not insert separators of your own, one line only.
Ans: {"value": 23.0, "unit": "mm"}
